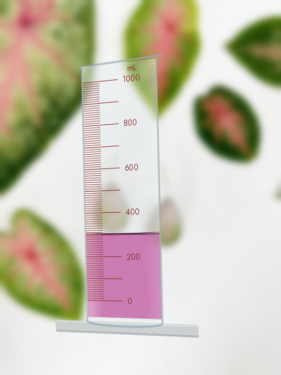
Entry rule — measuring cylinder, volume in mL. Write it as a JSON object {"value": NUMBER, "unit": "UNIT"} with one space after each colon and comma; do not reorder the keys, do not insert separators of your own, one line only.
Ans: {"value": 300, "unit": "mL"}
